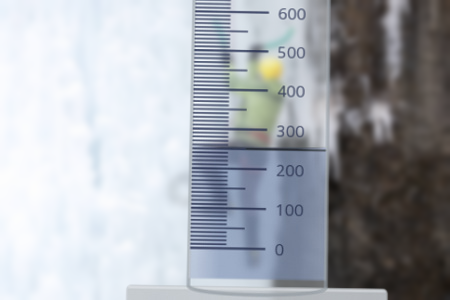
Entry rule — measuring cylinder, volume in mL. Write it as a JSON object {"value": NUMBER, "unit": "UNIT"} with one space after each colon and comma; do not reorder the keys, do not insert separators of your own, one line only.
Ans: {"value": 250, "unit": "mL"}
